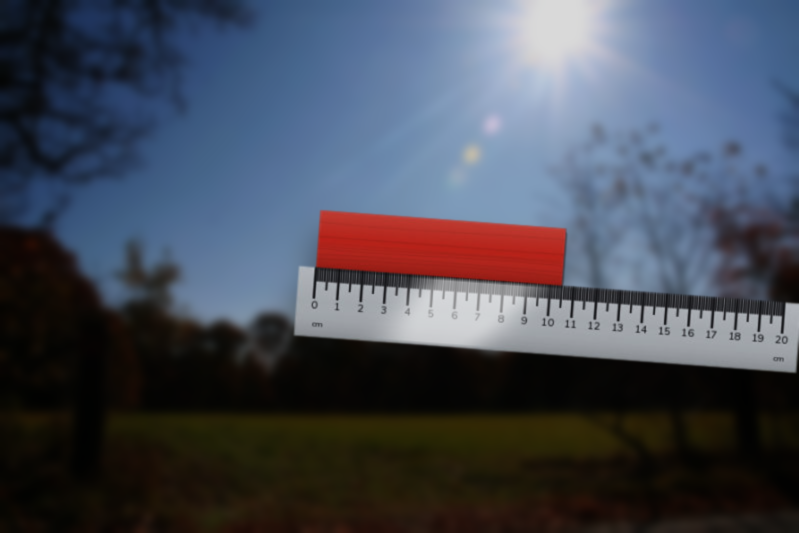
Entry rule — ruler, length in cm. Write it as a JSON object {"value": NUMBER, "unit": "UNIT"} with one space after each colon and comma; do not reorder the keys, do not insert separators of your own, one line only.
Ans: {"value": 10.5, "unit": "cm"}
